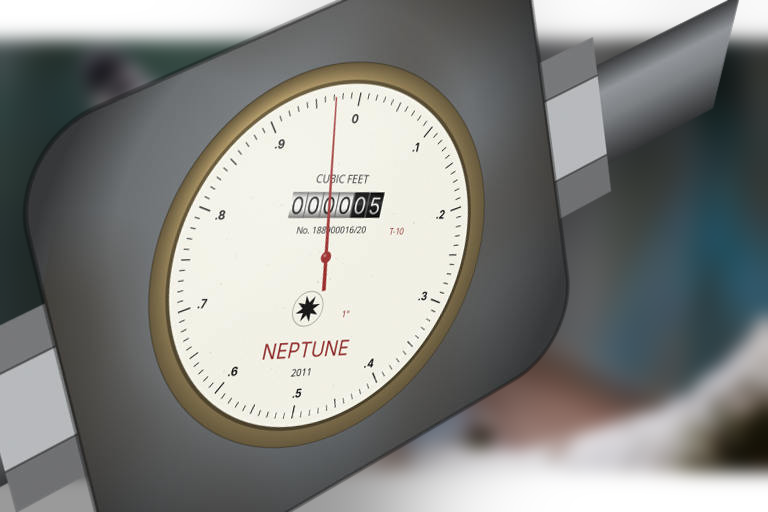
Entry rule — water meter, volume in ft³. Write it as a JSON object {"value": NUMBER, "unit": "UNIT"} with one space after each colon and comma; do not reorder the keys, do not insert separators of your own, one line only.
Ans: {"value": 4.97, "unit": "ft³"}
